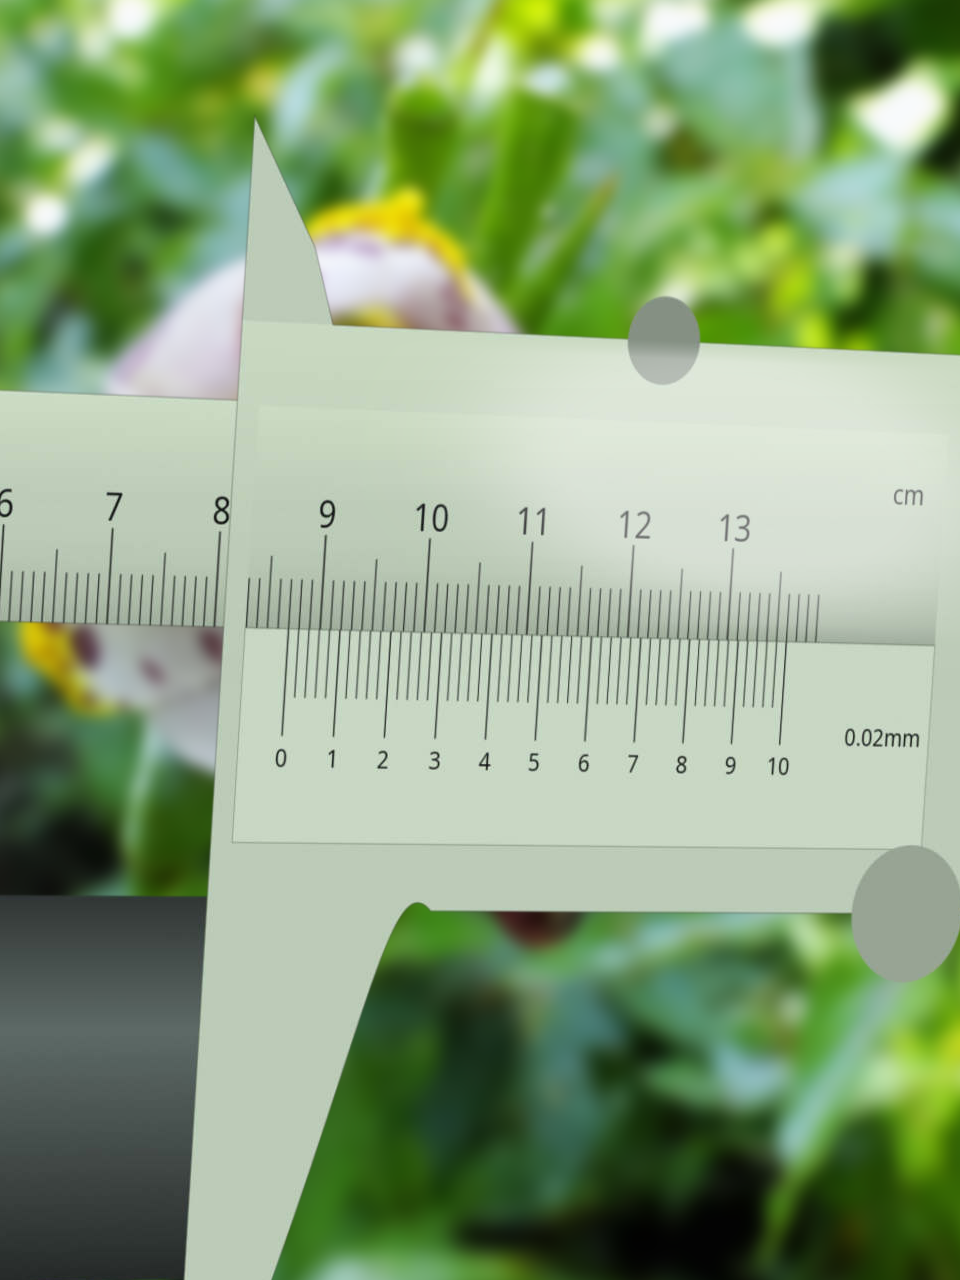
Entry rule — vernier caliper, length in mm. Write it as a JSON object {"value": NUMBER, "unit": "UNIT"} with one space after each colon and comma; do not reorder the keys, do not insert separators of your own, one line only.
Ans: {"value": 87.0, "unit": "mm"}
